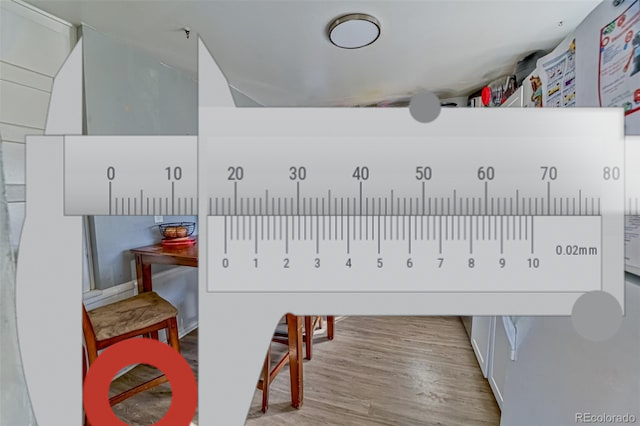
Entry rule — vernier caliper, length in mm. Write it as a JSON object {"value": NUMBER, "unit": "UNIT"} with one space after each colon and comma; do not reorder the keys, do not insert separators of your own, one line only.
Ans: {"value": 18.4, "unit": "mm"}
